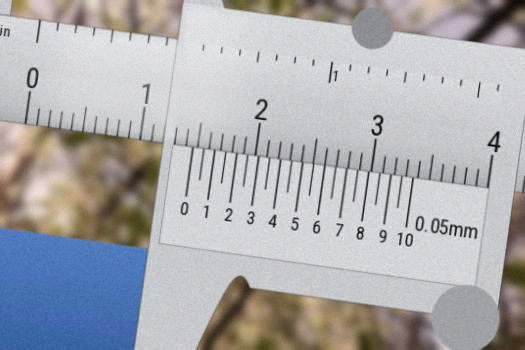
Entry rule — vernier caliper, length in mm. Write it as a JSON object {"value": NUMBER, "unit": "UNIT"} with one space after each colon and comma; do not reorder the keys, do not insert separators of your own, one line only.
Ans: {"value": 14.6, "unit": "mm"}
